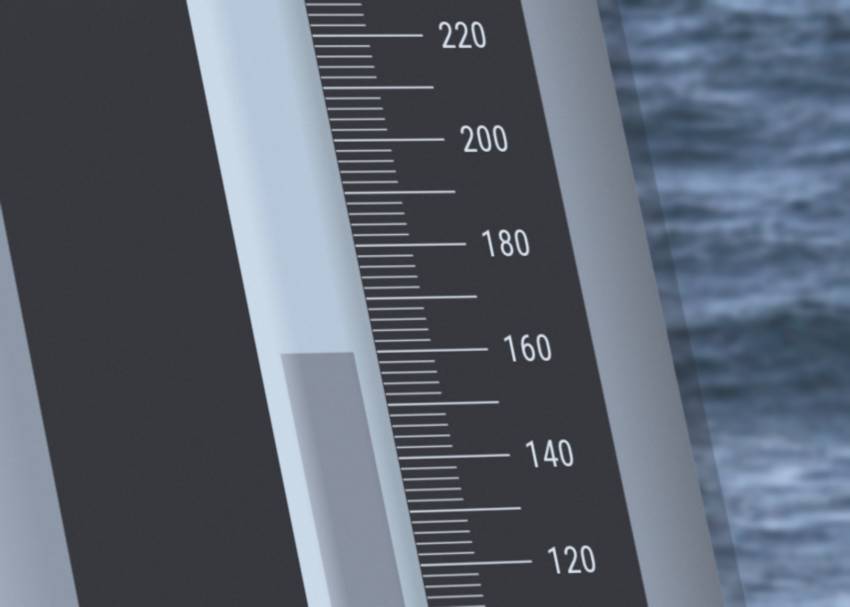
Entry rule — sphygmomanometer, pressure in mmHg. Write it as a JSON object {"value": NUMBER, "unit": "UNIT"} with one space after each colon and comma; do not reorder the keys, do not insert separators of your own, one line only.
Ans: {"value": 160, "unit": "mmHg"}
